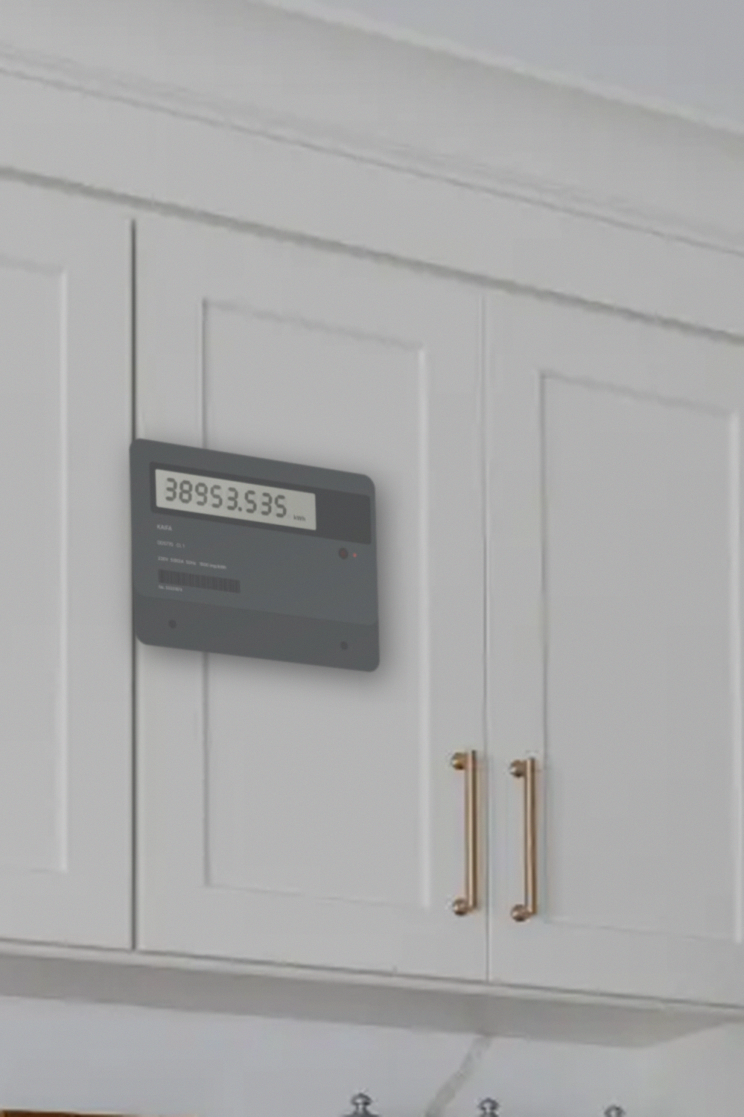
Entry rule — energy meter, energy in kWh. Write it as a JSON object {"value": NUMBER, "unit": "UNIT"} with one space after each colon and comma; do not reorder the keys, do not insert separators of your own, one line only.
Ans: {"value": 38953.535, "unit": "kWh"}
